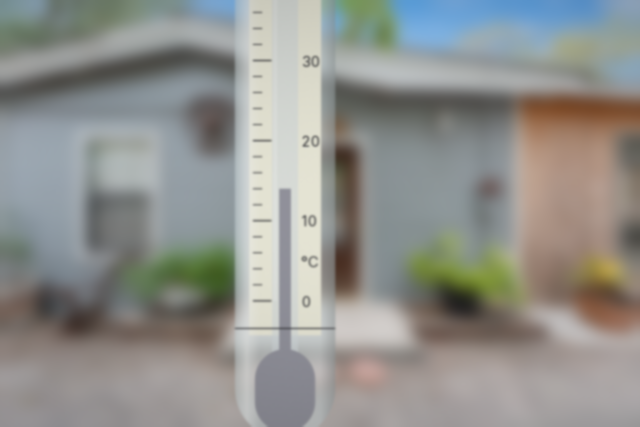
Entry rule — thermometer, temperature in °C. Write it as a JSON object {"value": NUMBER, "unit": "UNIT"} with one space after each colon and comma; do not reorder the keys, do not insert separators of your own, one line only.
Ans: {"value": 14, "unit": "°C"}
